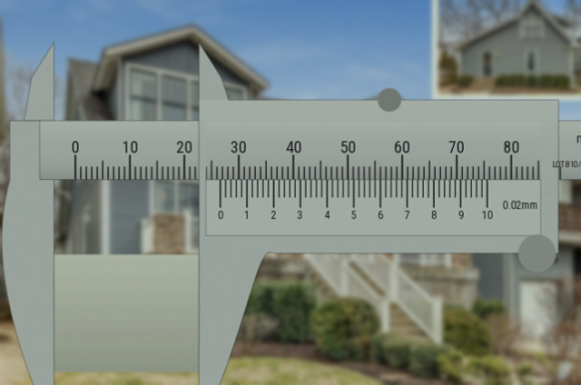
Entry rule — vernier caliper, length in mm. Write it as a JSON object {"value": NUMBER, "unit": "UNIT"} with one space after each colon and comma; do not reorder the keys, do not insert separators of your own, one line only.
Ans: {"value": 26.6, "unit": "mm"}
